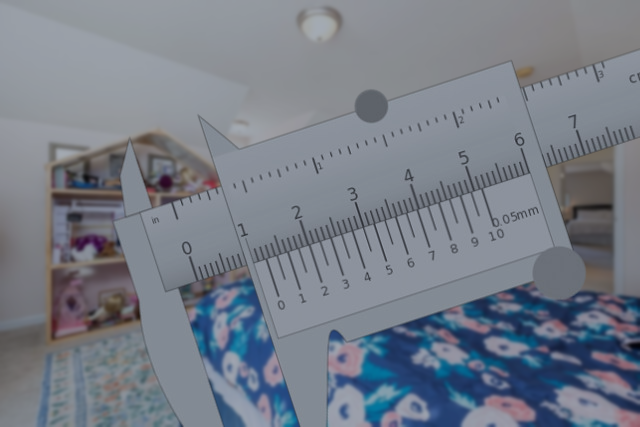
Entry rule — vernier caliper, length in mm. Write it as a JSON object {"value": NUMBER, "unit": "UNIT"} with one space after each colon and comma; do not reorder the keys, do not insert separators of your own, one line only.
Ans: {"value": 12.4, "unit": "mm"}
